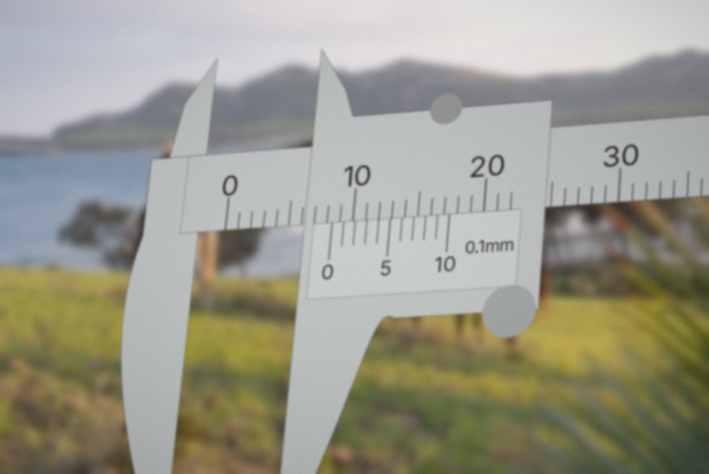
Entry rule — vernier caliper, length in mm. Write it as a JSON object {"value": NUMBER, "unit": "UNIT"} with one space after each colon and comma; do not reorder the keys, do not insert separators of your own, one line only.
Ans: {"value": 8.4, "unit": "mm"}
